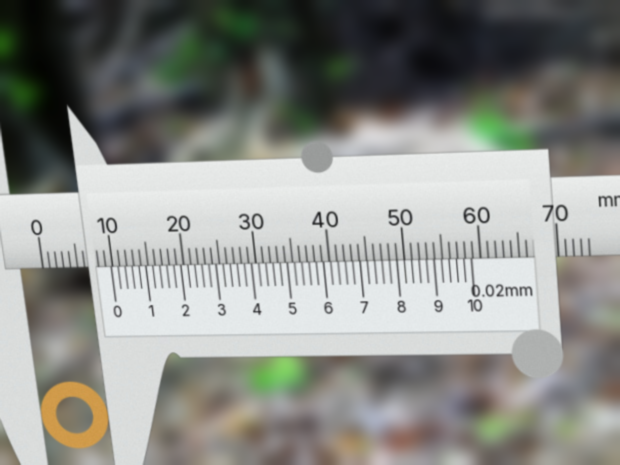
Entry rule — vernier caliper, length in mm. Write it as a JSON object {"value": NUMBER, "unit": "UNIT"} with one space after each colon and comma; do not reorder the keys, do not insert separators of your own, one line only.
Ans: {"value": 9.8, "unit": "mm"}
